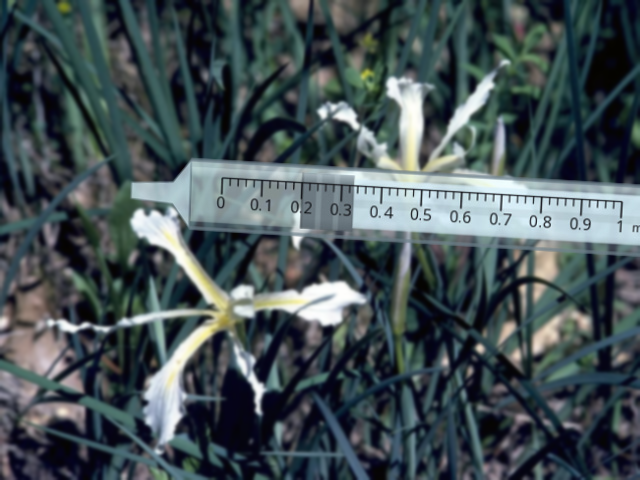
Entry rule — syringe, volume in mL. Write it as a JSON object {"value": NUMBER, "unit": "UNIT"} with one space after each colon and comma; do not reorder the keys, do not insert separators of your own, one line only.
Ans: {"value": 0.2, "unit": "mL"}
